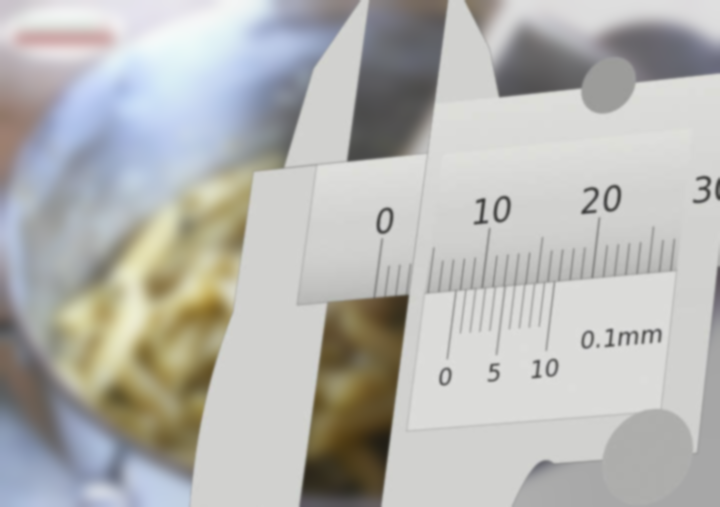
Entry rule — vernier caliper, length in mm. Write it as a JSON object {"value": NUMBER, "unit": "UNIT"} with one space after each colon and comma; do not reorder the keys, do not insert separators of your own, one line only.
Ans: {"value": 7.6, "unit": "mm"}
